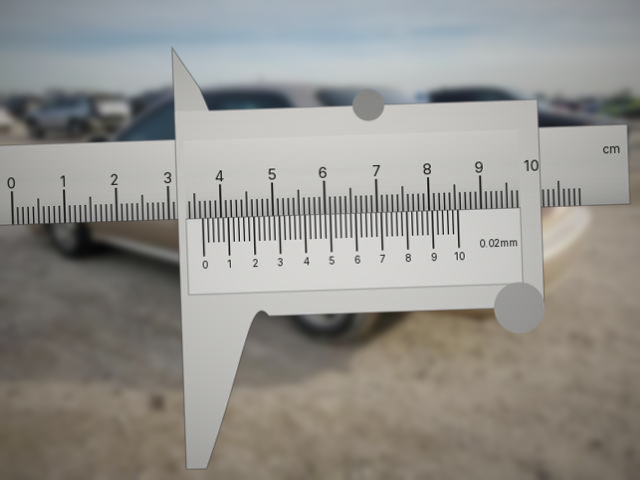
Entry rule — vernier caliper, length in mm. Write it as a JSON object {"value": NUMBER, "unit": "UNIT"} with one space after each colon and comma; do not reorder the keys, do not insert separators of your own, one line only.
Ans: {"value": 36.5, "unit": "mm"}
